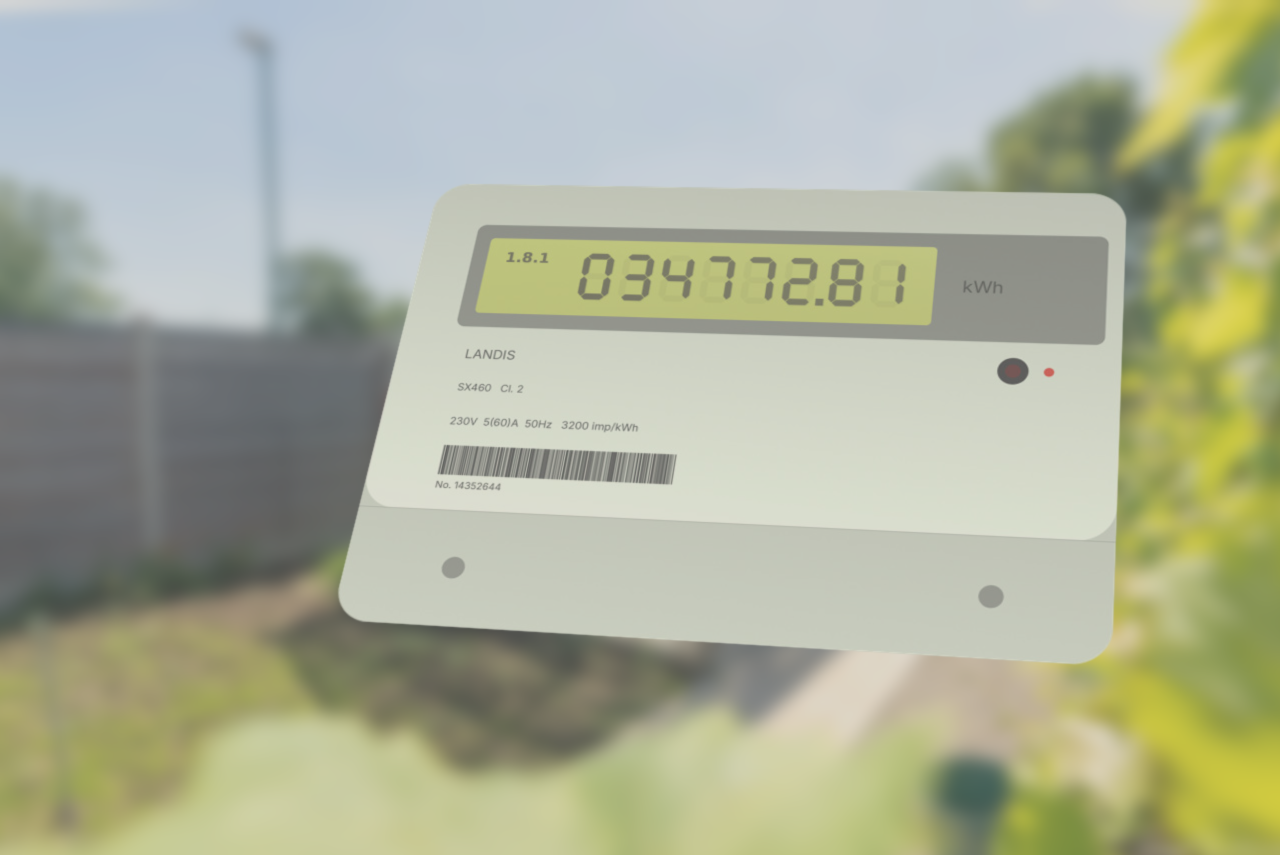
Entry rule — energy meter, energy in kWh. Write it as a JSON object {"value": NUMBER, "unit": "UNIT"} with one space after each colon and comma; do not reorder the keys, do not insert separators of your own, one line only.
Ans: {"value": 34772.81, "unit": "kWh"}
